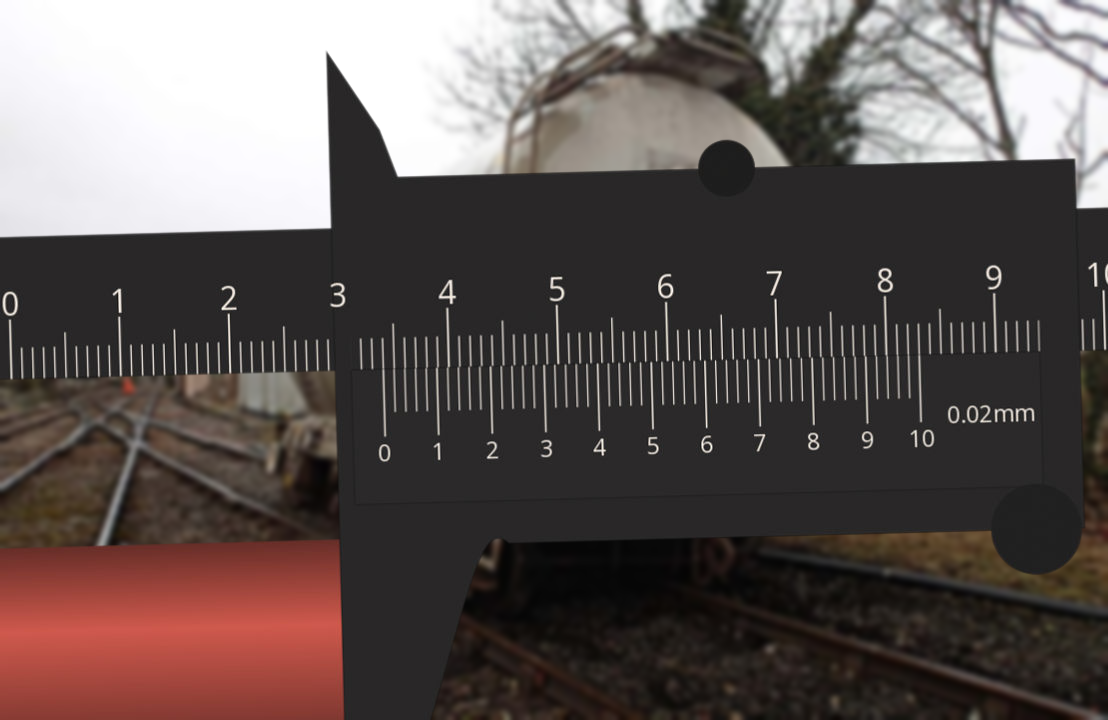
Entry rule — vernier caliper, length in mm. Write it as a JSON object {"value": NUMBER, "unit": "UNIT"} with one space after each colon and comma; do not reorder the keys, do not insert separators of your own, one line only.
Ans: {"value": 34.0, "unit": "mm"}
